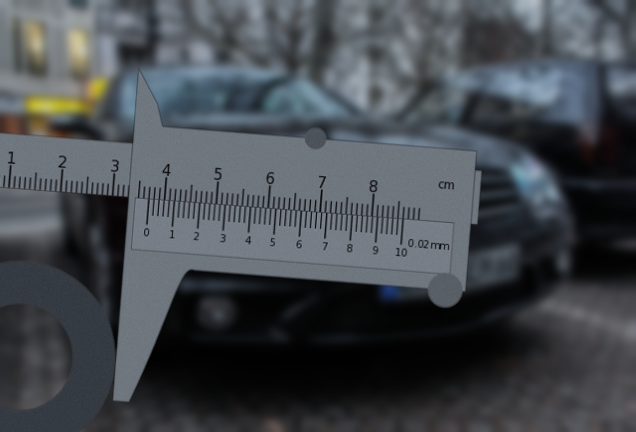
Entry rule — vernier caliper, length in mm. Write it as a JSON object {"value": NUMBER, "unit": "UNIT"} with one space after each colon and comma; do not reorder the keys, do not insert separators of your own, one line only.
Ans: {"value": 37.0, "unit": "mm"}
